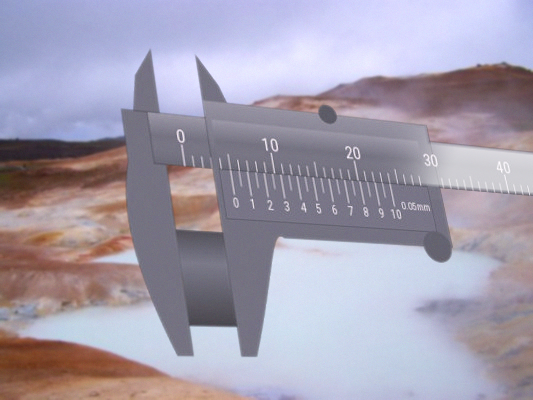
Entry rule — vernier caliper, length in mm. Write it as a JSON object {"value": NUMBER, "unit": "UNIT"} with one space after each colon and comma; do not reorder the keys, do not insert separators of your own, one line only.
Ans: {"value": 5.0, "unit": "mm"}
